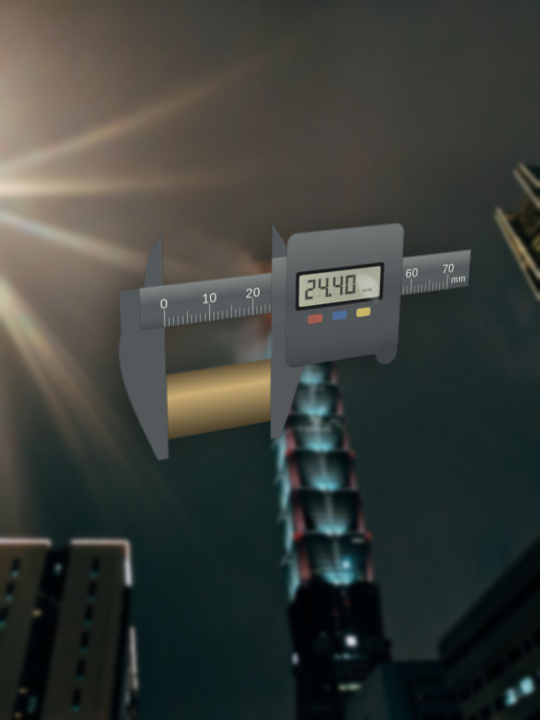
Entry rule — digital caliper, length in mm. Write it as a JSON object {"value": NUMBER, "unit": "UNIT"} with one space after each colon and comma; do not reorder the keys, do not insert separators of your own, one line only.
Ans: {"value": 24.40, "unit": "mm"}
